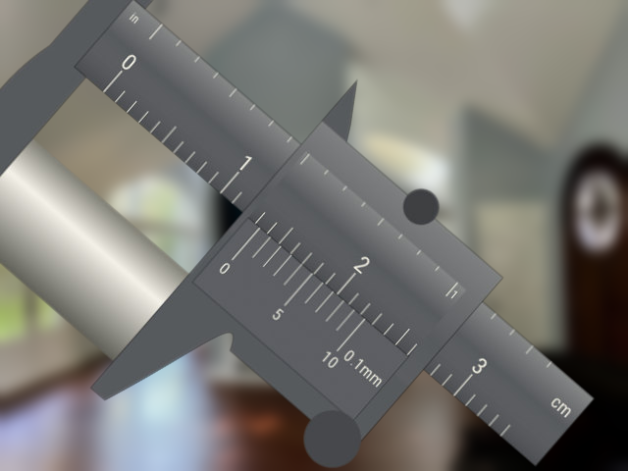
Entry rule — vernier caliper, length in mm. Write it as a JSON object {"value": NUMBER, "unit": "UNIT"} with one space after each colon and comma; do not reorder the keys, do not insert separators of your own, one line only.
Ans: {"value": 13.4, "unit": "mm"}
